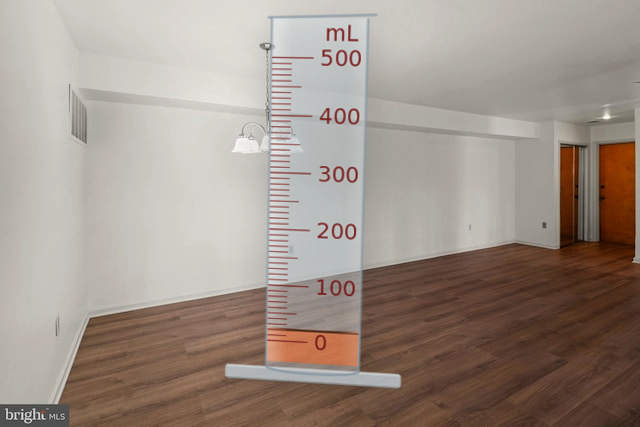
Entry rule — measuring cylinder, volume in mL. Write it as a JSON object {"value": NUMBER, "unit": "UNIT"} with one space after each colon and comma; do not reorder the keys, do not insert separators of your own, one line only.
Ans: {"value": 20, "unit": "mL"}
